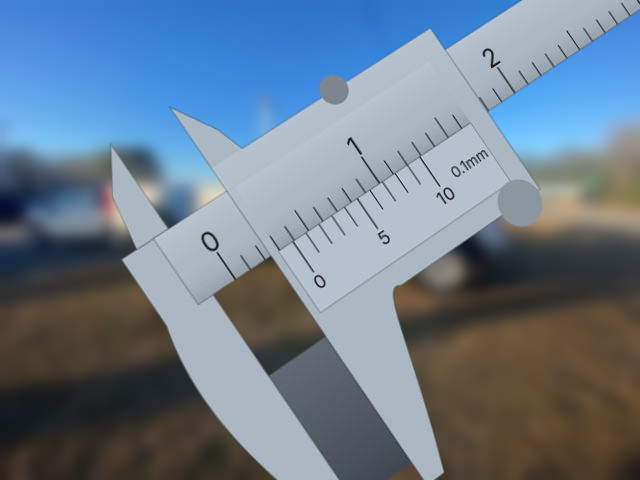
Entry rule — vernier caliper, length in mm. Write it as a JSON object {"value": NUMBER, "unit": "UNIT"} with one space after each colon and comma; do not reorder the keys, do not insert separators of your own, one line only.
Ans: {"value": 3.9, "unit": "mm"}
